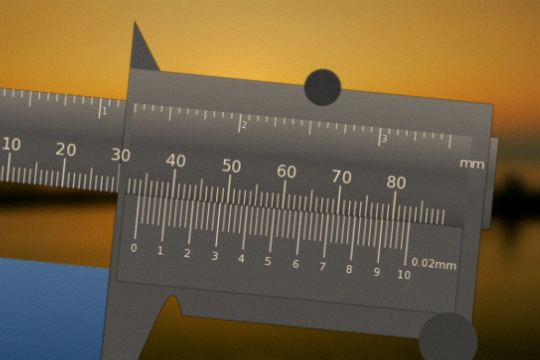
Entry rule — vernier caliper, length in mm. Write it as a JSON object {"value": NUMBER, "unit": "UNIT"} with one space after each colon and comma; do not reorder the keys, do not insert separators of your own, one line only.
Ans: {"value": 34.0, "unit": "mm"}
